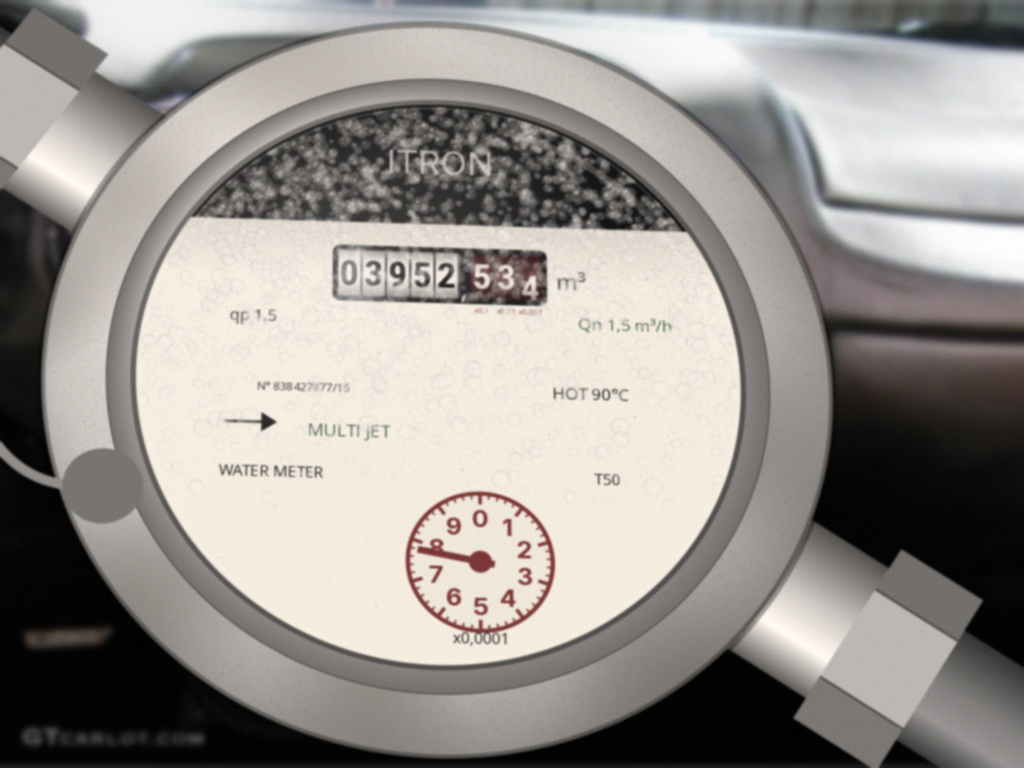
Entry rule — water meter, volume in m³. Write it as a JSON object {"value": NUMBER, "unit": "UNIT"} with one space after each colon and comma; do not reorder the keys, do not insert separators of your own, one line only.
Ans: {"value": 3952.5337, "unit": "m³"}
